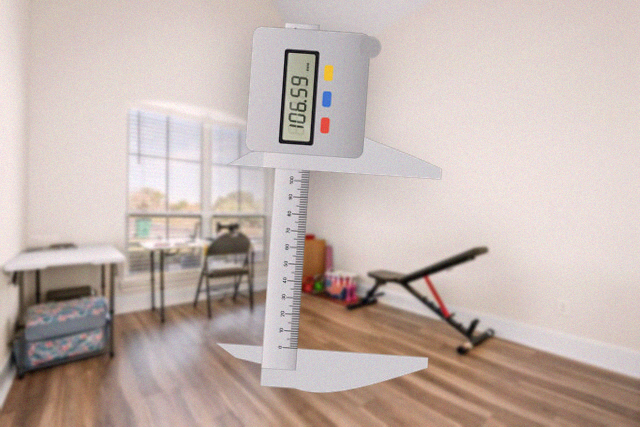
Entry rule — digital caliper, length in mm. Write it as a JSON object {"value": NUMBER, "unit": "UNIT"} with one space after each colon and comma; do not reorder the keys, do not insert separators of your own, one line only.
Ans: {"value": 106.59, "unit": "mm"}
